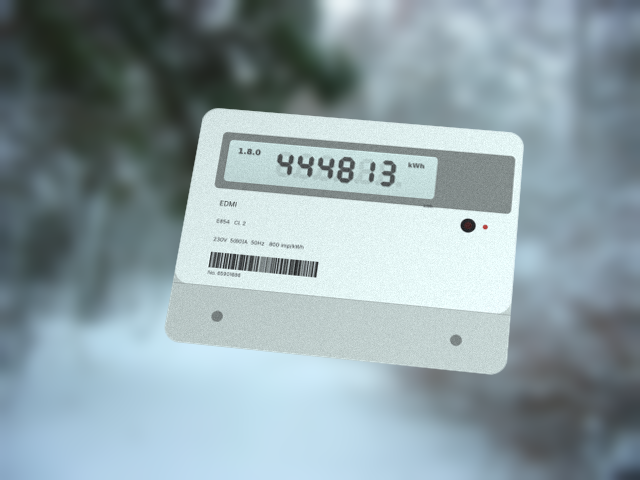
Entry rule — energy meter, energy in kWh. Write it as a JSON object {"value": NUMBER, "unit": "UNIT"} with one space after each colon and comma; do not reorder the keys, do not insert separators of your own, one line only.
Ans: {"value": 444813, "unit": "kWh"}
